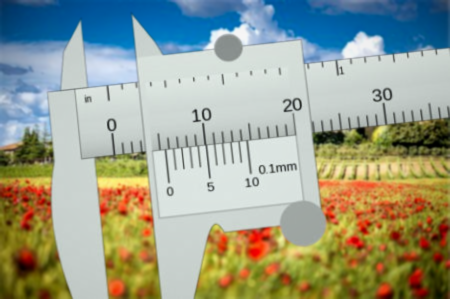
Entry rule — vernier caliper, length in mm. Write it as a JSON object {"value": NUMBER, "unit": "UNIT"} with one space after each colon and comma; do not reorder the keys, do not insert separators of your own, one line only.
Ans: {"value": 5.6, "unit": "mm"}
